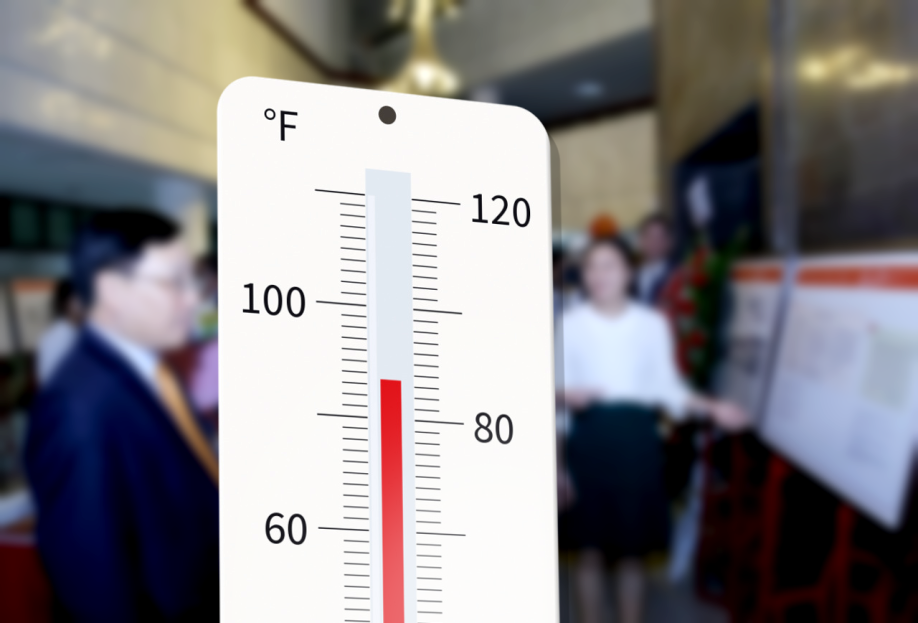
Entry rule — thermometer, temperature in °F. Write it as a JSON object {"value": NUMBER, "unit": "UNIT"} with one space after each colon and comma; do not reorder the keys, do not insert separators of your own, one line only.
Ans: {"value": 87, "unit": "°F"}
